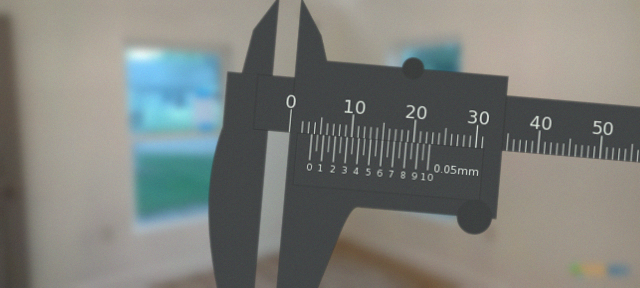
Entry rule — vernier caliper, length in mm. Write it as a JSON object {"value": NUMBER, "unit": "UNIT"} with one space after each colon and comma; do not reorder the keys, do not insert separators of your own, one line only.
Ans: {"value": 3.6, "unit": "mm"}
